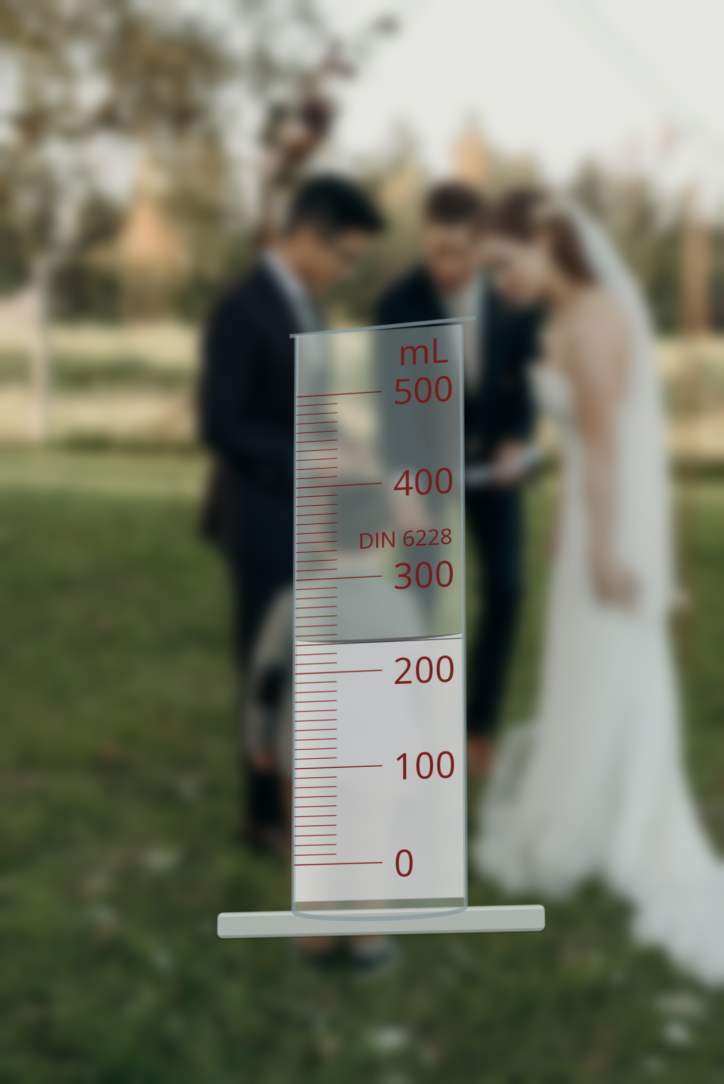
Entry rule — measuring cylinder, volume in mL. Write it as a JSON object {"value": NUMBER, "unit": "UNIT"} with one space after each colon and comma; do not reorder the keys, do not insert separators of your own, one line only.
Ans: {"value": 230, "unit": "mL"}
